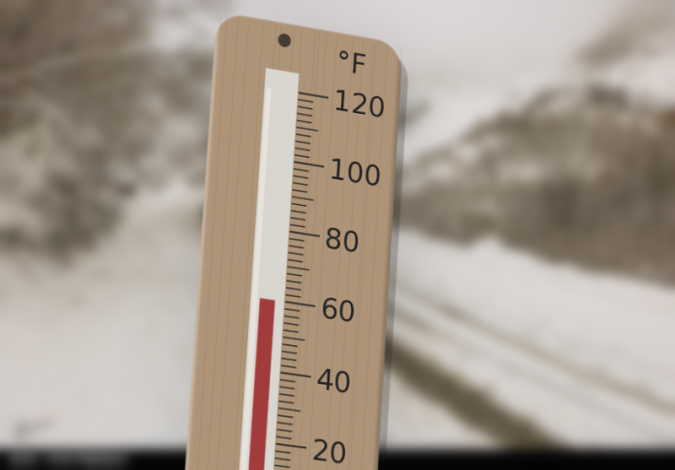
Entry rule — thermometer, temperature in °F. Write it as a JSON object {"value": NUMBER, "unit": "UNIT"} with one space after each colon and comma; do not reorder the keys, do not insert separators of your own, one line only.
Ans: {"value": 60, "unit": "°F"}
